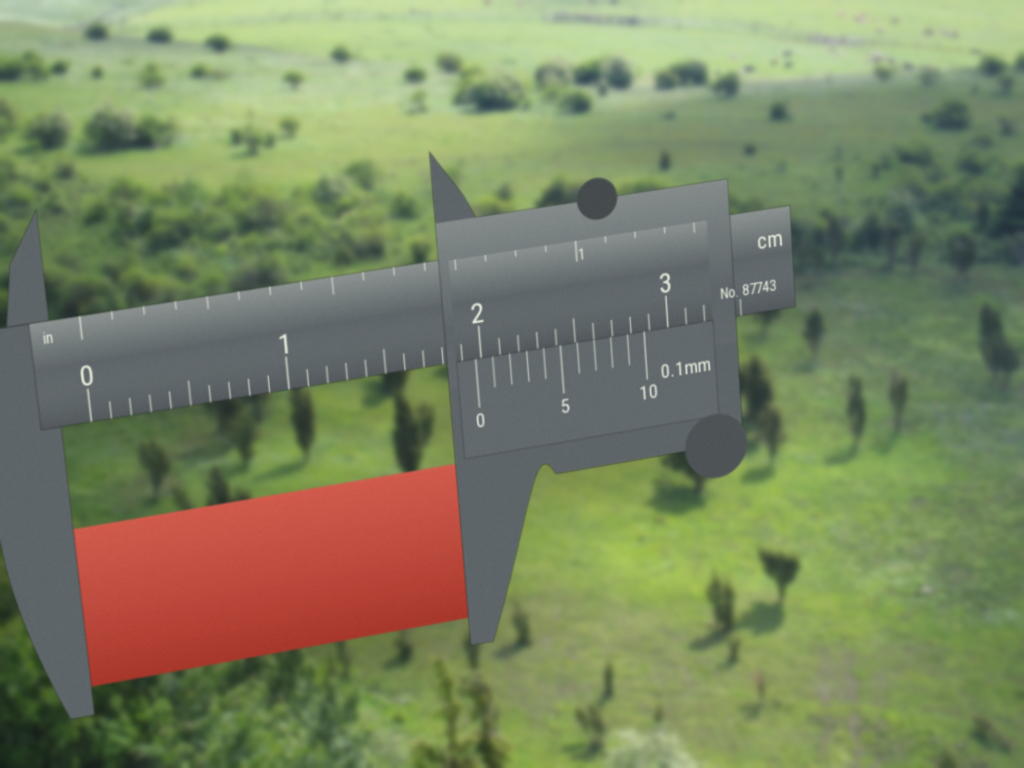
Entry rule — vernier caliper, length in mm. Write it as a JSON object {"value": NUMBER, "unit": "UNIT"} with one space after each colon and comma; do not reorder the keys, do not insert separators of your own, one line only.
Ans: {"value": 19.7, "unit": "mm"}
